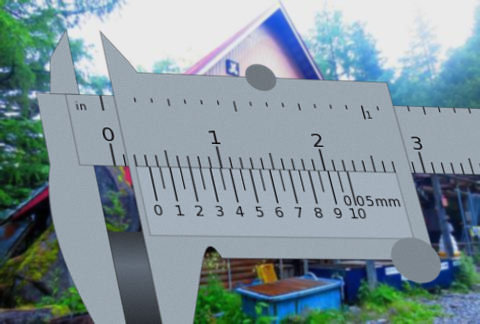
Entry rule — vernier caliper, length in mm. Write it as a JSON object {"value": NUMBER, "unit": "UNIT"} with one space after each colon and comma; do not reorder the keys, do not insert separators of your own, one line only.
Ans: {"value": 3.2, "unit": "mm"}
